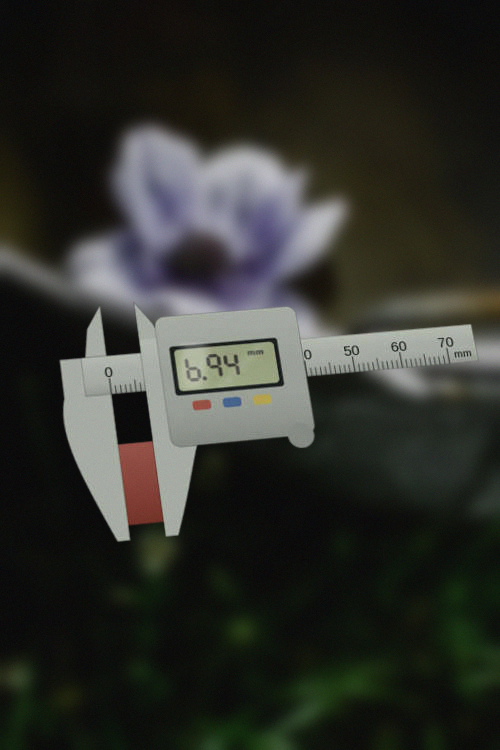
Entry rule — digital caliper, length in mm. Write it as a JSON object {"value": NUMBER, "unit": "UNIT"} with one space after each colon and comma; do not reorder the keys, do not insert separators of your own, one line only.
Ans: {"value": 6.94, "unit": "mm"}
